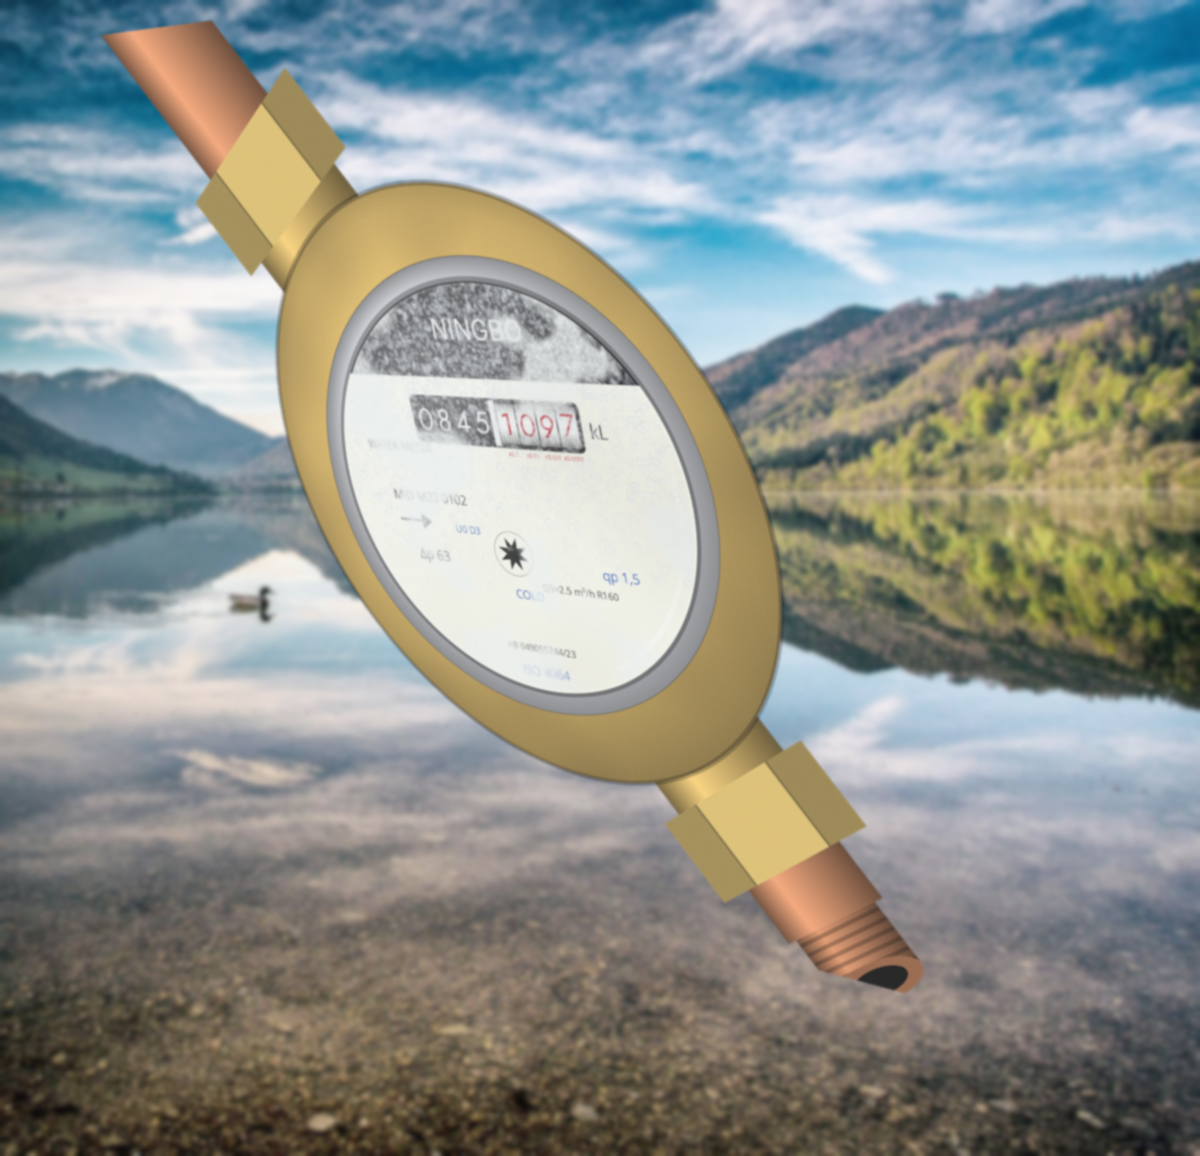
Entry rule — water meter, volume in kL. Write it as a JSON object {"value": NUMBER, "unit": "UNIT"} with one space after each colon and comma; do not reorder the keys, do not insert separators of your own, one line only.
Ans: {"value": 845.1097, "unit": "kL"}
